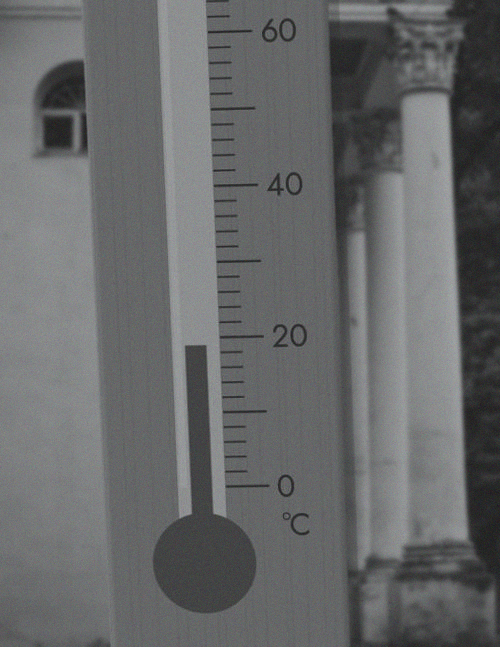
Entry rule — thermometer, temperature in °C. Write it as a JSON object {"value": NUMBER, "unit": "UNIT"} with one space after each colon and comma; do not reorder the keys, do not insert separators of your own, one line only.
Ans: {"value": 19, "unit": "°C"}
